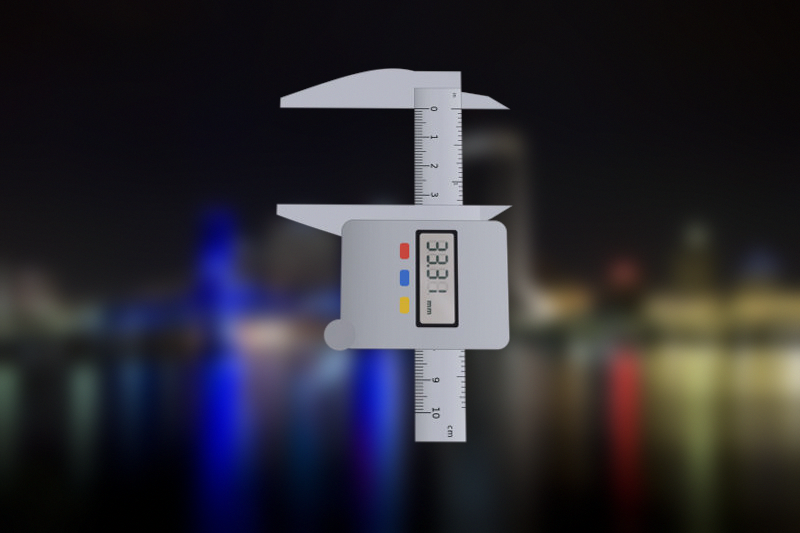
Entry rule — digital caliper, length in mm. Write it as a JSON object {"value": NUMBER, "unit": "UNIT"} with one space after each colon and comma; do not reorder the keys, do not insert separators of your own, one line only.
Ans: {"value": 33.31, "unit": "mm"}
